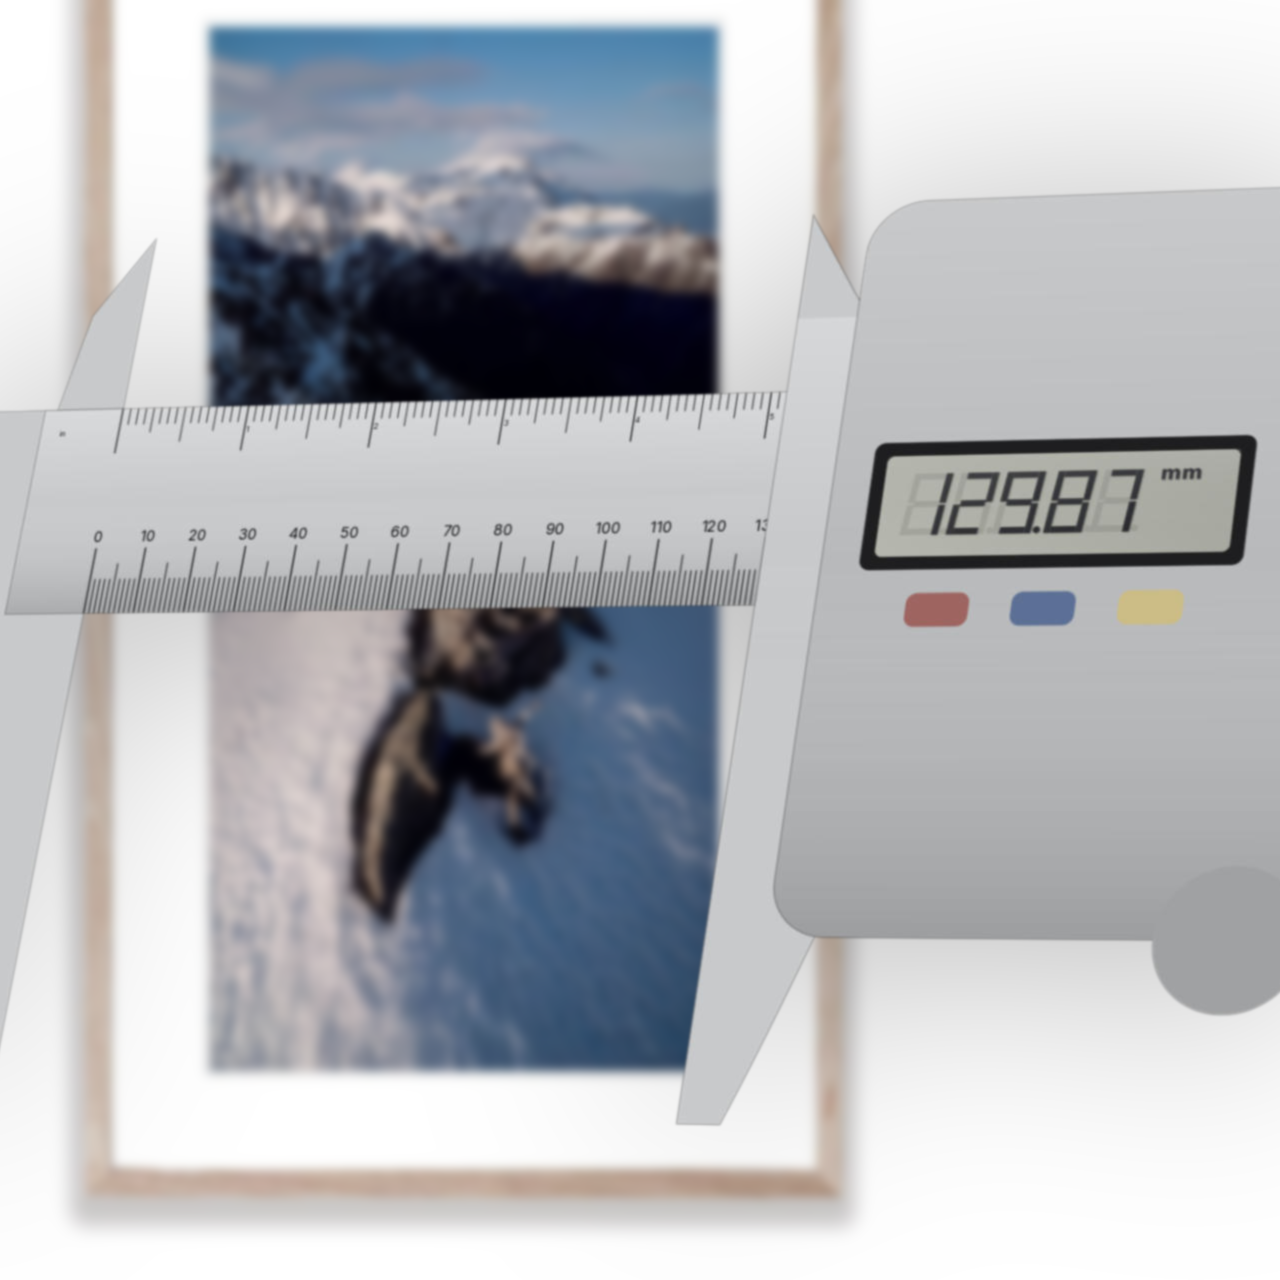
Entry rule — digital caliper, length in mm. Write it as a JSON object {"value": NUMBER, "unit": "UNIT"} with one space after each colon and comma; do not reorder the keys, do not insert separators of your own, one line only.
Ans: {"value": 129.87, "unit": "mm"}
